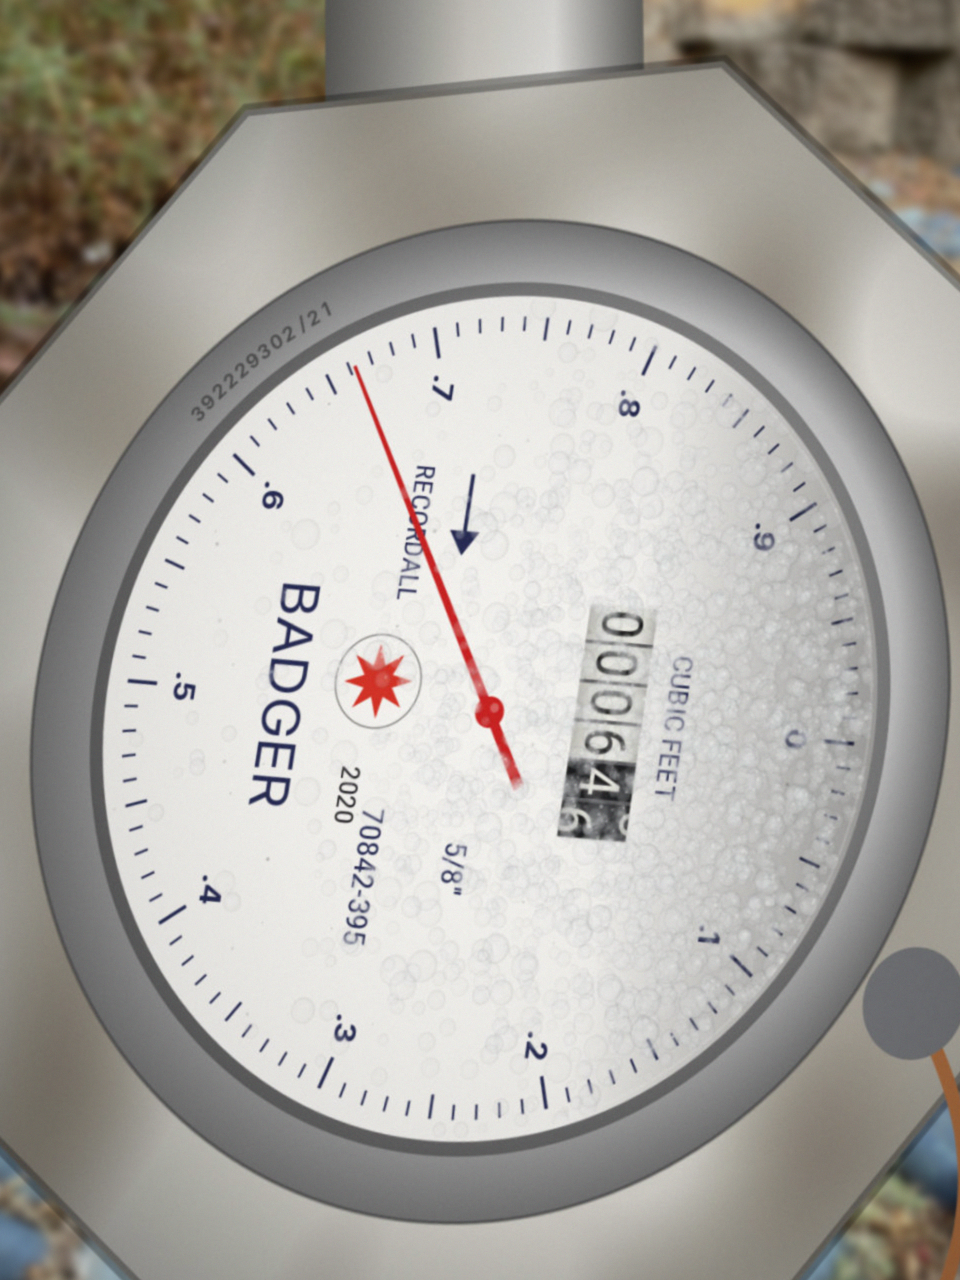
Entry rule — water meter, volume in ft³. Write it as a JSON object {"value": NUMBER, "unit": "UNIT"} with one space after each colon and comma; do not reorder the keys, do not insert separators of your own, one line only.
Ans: {"value": 645.66, "unit": "ft³"}
